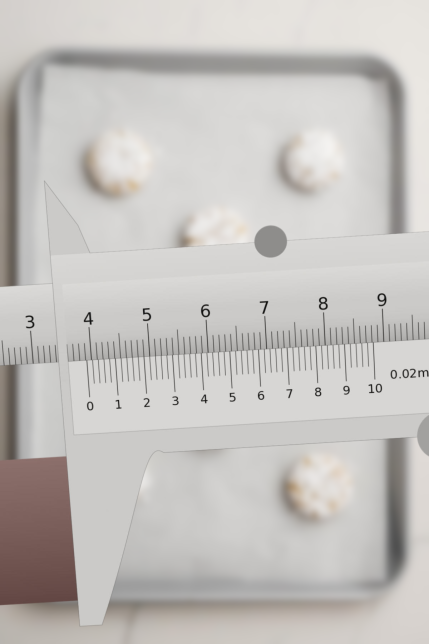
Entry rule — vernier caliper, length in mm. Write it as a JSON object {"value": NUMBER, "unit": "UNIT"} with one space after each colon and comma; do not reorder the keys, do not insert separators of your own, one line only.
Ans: {"value": 39.2, "unit": "mm"}
